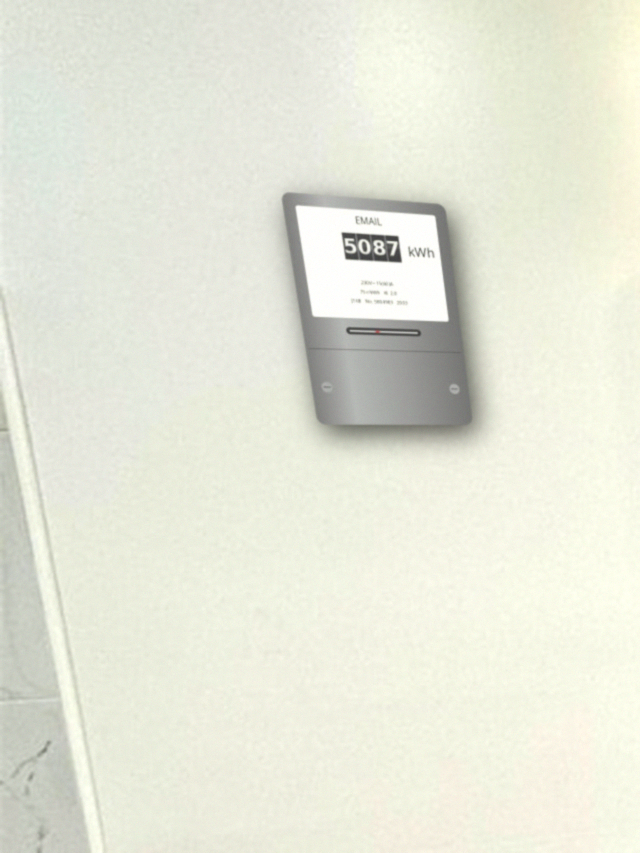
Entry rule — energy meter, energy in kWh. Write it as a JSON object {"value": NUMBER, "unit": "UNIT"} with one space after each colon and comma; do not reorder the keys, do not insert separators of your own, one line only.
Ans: {"value": 5087, "unit": "kWh"}
